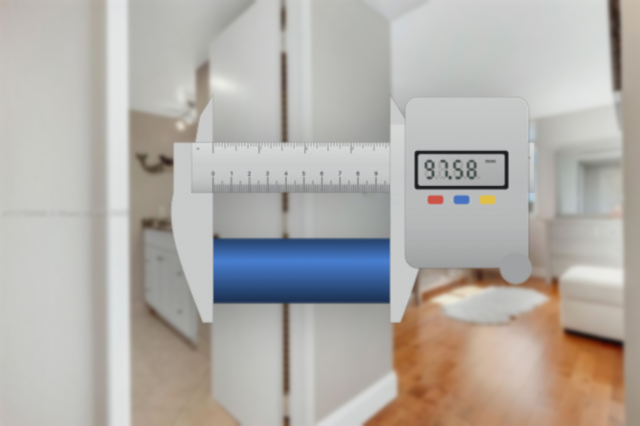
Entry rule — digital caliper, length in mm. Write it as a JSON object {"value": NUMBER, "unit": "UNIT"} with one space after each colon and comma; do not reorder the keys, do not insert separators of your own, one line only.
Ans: {"value": 97.58, "unit": "mm"}
